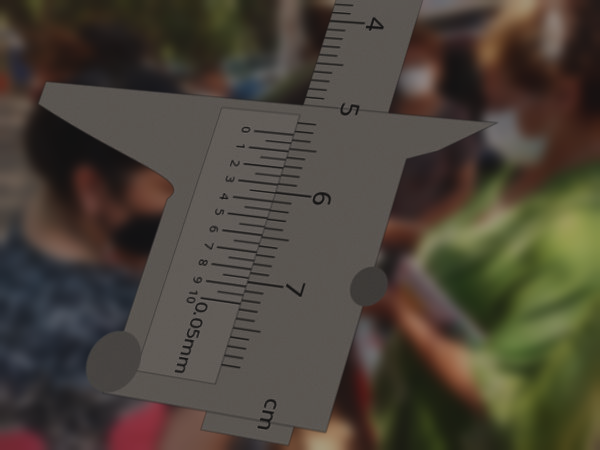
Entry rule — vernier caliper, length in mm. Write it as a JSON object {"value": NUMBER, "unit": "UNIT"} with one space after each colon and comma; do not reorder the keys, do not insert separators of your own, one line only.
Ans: {"value": 53.4, "unit": "mm"}
